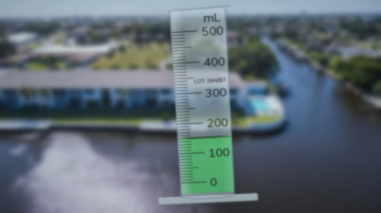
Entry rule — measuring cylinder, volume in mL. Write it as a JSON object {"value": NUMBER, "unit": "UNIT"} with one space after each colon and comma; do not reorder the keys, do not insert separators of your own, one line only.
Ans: {"value": 150, "unit": "mL"}
